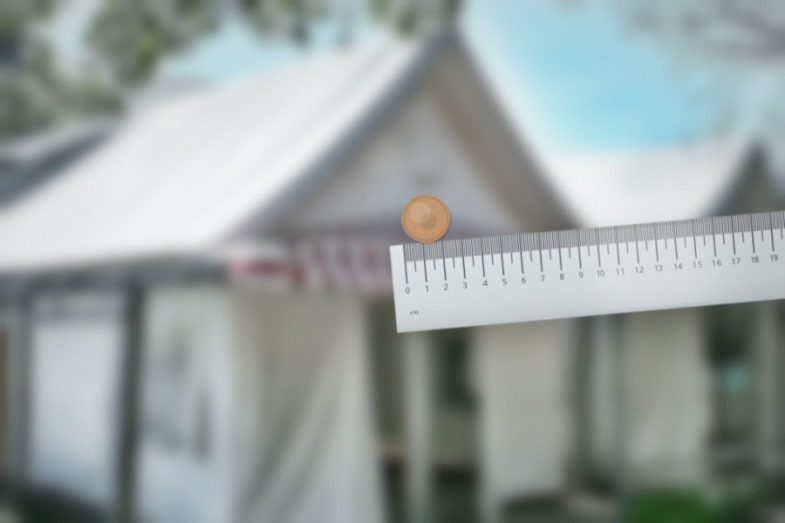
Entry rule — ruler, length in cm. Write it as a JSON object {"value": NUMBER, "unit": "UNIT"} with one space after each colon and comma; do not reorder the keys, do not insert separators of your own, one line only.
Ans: {"value": 2.5, "unit": "cm"}
